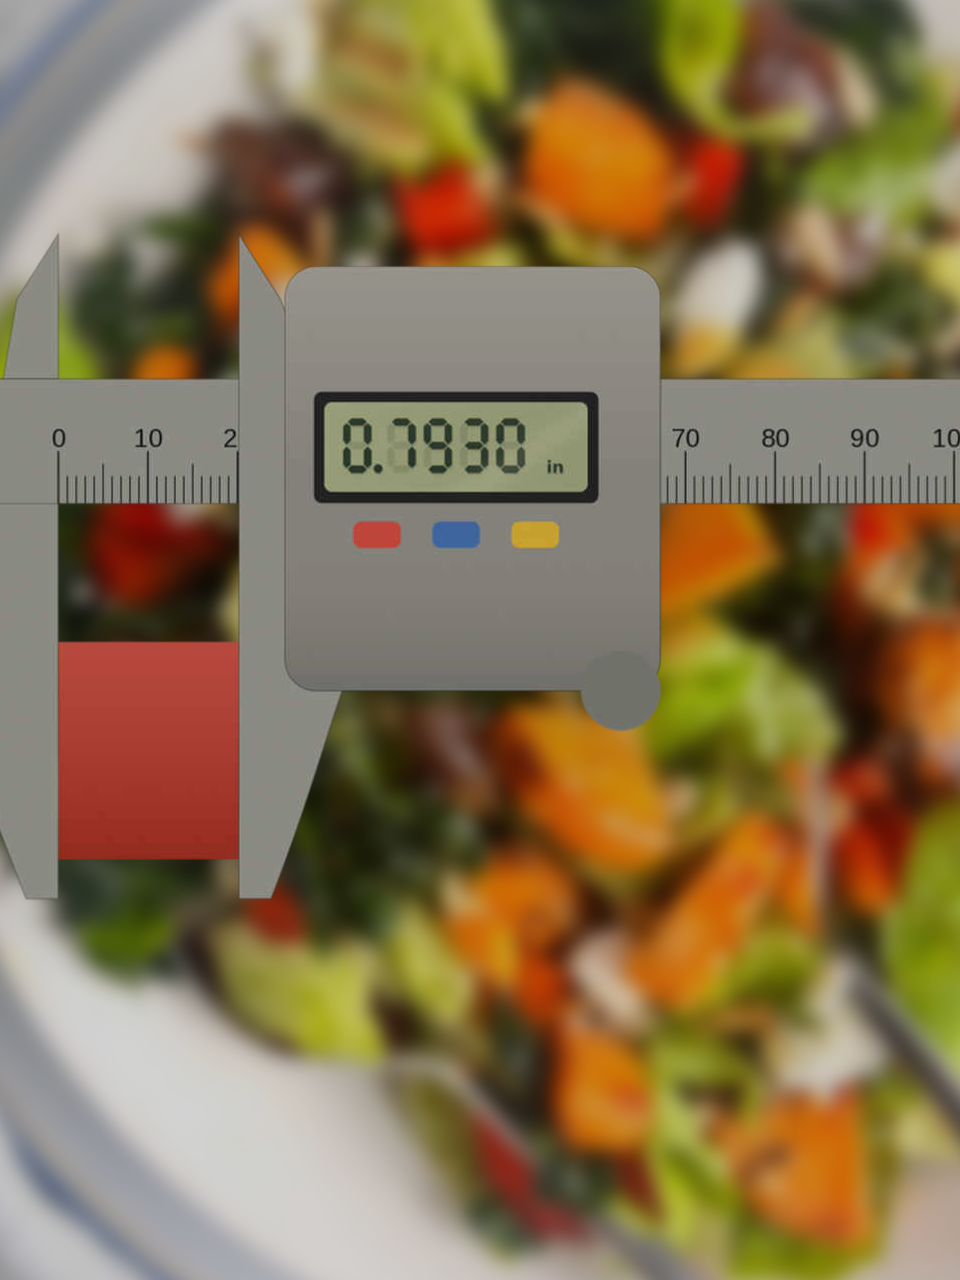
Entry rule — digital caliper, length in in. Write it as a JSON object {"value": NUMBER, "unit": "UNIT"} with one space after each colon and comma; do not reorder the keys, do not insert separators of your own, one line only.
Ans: {"value": 0.7930, "unit": "in"}
